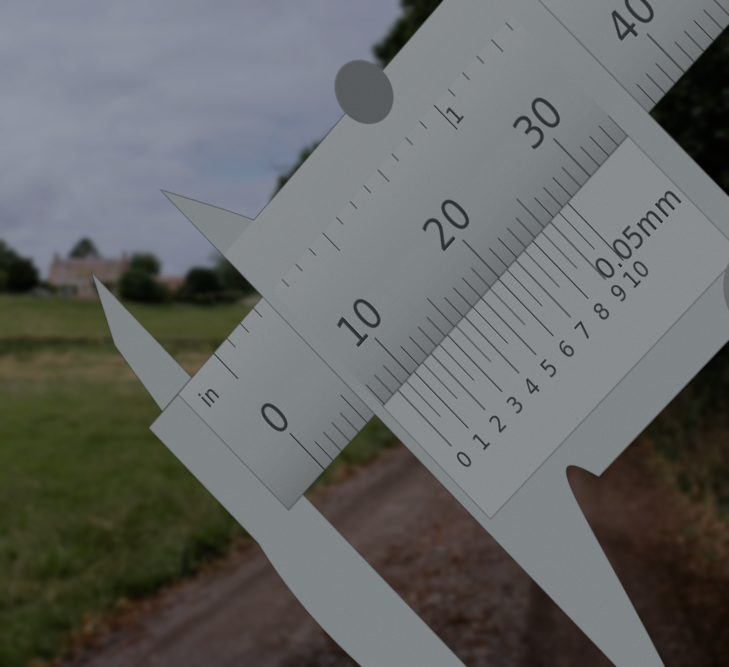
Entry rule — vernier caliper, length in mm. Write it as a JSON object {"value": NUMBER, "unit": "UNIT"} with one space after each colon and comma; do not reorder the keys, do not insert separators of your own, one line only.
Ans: {"value": 8.5, "unit": "mm"}
